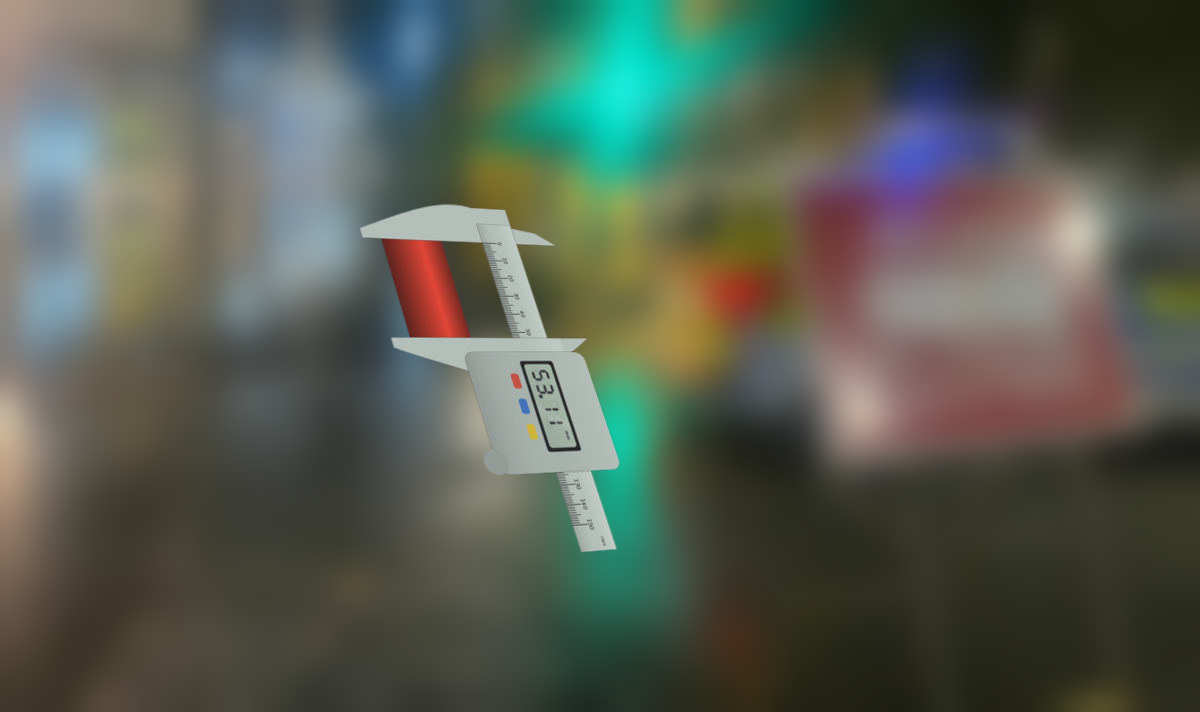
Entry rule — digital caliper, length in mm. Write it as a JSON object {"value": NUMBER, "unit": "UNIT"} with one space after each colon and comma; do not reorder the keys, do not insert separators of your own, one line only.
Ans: {"value": 53.11, "unit": "mm"}
